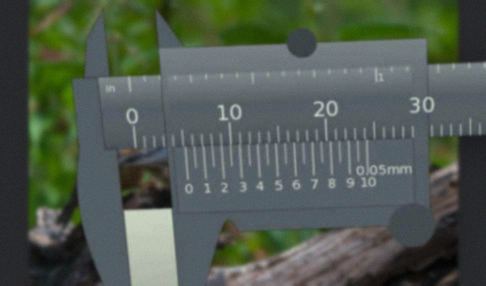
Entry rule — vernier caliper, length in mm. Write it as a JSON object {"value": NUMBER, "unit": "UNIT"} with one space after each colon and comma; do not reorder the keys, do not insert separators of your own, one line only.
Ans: {"value": 5.2, "unit": "mm"}
